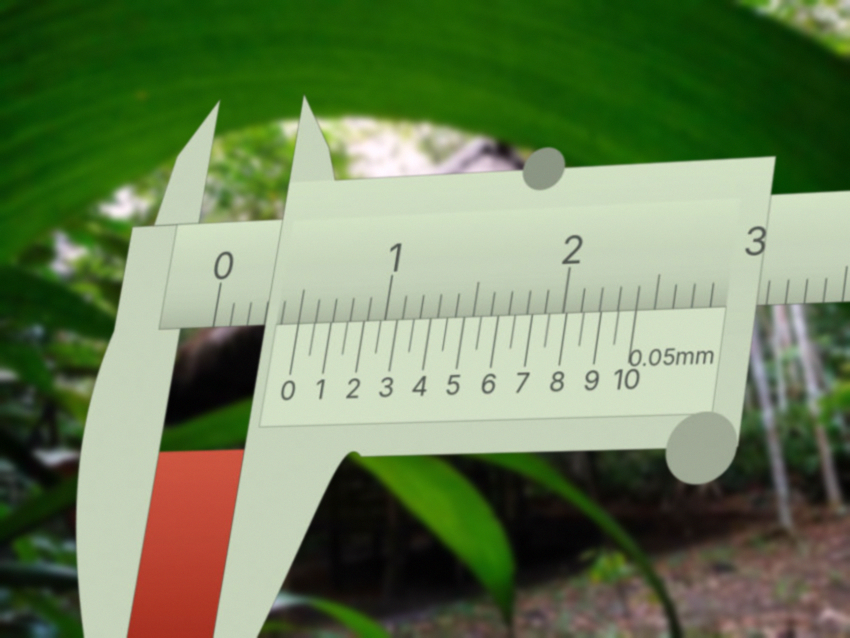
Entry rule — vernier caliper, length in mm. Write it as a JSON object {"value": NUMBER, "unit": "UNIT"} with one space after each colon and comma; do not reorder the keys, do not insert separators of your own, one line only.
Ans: {"value": 5.0, "unit": "mm"}
